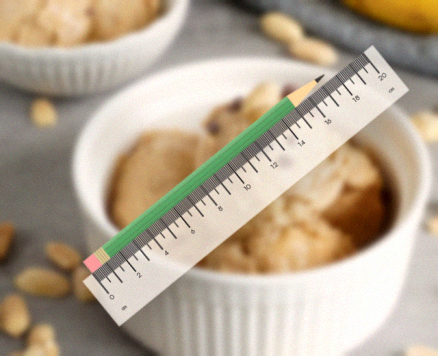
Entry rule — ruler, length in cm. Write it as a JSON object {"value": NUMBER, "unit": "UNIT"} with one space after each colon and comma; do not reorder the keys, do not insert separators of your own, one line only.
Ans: {"value": 17.5, "unit": "cm"}
